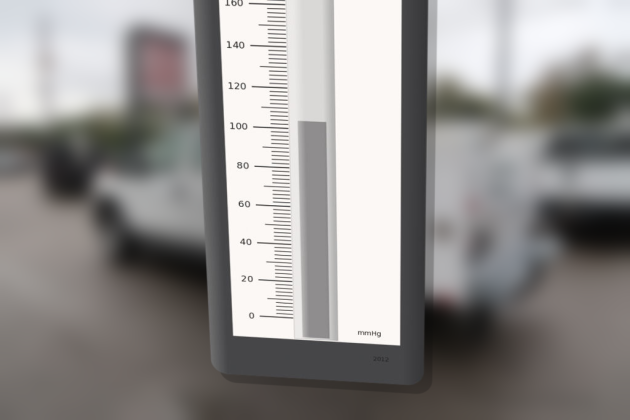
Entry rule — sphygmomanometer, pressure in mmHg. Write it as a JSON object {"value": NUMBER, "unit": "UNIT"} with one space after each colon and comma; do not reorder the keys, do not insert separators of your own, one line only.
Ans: {"value": 104, "unit": "mmHg"}
